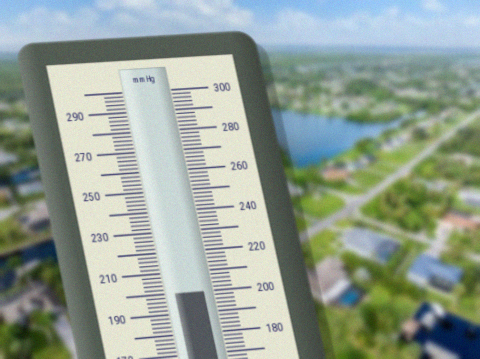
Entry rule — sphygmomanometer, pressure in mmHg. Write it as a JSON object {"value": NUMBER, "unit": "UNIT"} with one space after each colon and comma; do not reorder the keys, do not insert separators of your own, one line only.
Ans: {"value": 200, "unit": "mmHg"}
